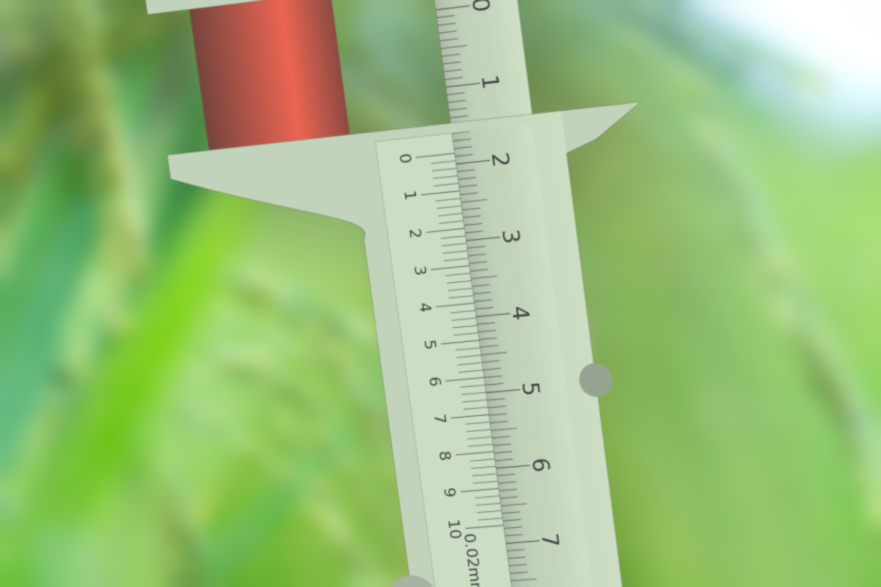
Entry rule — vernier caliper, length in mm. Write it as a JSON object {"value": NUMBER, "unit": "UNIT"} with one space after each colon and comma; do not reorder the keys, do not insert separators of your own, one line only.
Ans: {"value": 18.6, "unit": "mm"}
